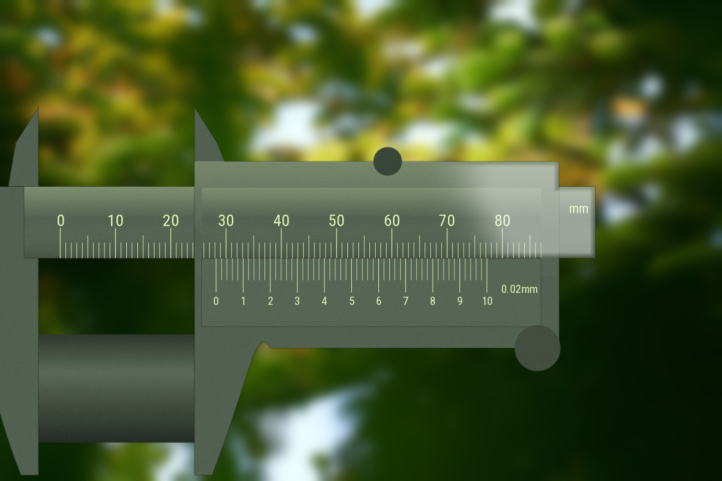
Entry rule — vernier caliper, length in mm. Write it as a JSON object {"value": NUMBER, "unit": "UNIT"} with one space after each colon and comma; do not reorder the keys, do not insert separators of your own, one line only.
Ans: {"value": 28.2, "unit": "mm"}
